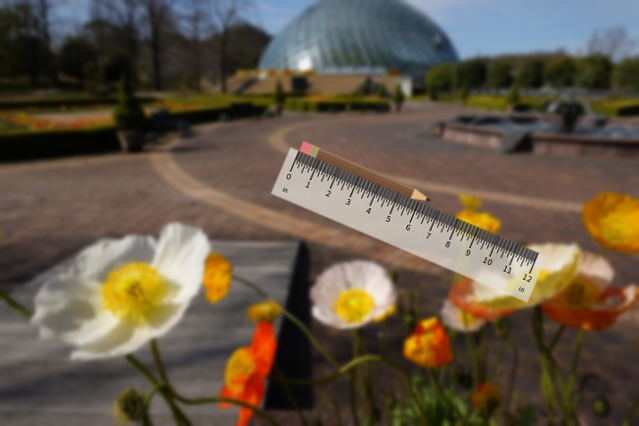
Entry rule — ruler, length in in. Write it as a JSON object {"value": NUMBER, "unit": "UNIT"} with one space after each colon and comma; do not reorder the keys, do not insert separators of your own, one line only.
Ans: {"value": 6.5, "unit": "in"}
